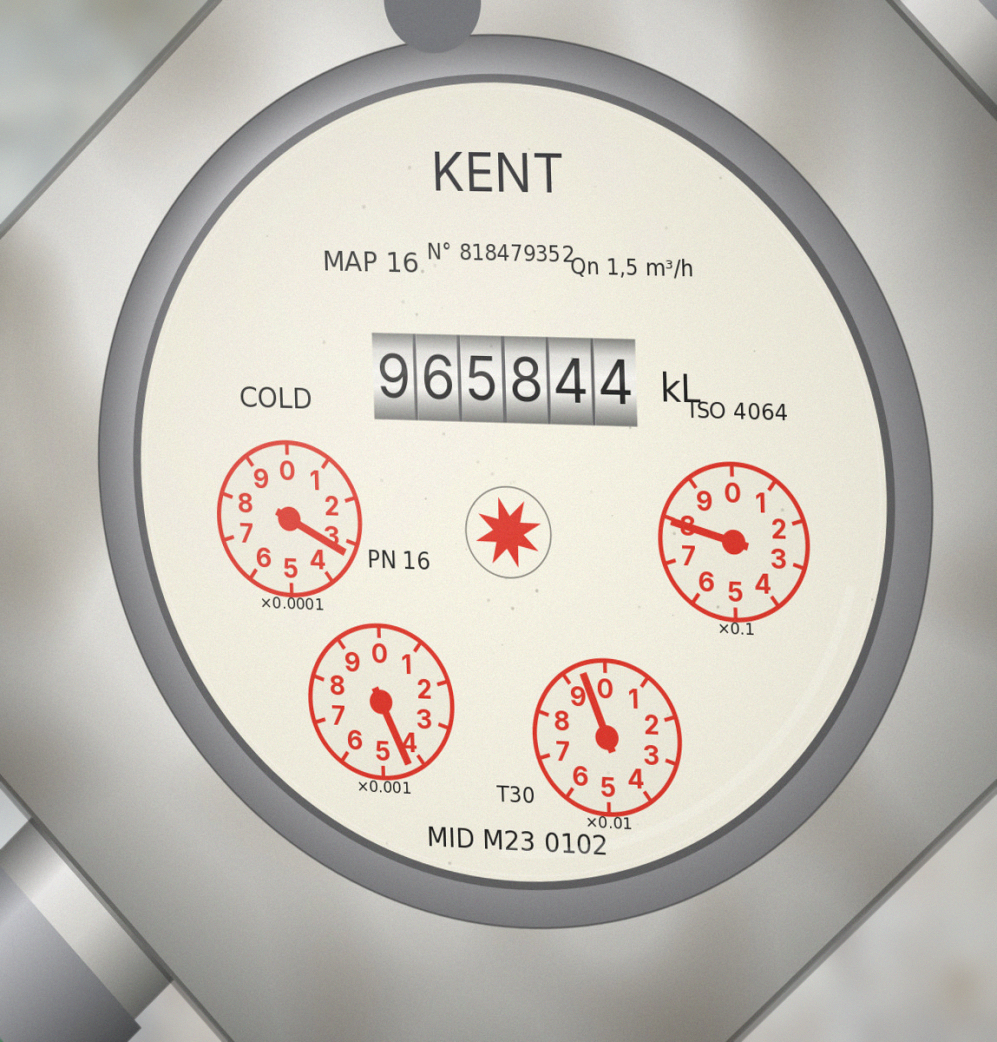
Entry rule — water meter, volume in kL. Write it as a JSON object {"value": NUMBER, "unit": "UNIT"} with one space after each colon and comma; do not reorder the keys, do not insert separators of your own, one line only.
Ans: {"value": 965844.7943, "unit": "kL"}
